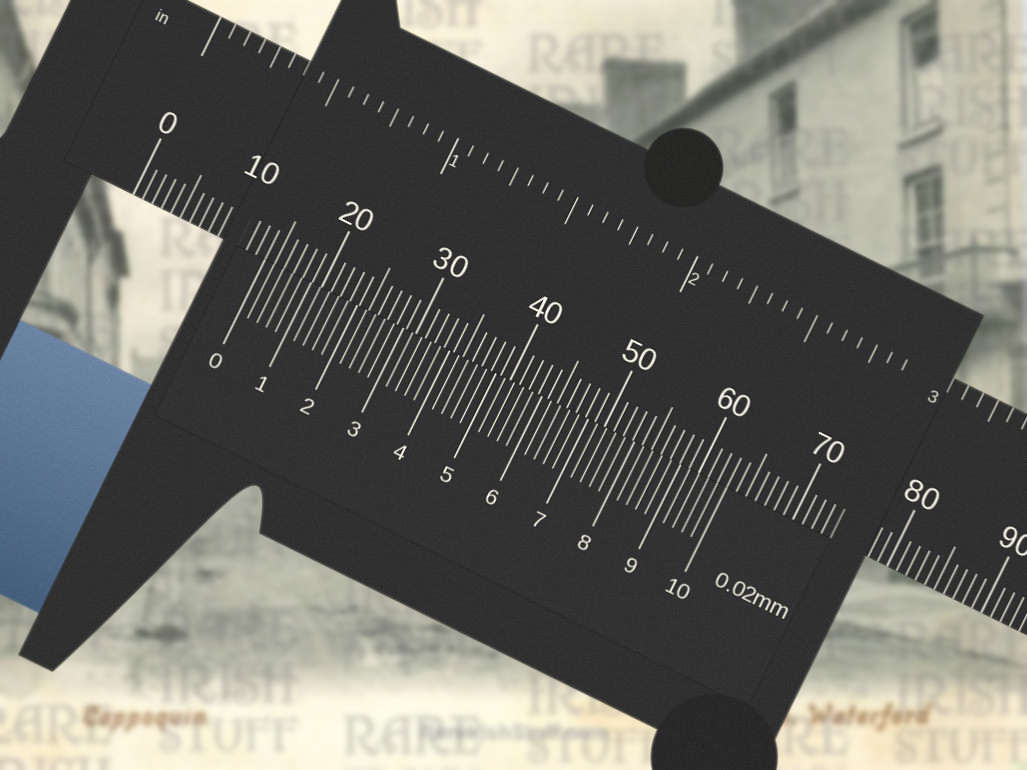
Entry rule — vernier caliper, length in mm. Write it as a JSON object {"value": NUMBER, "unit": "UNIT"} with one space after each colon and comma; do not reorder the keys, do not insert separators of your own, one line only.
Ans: {"value": 14.0, "unit": "mm"}
